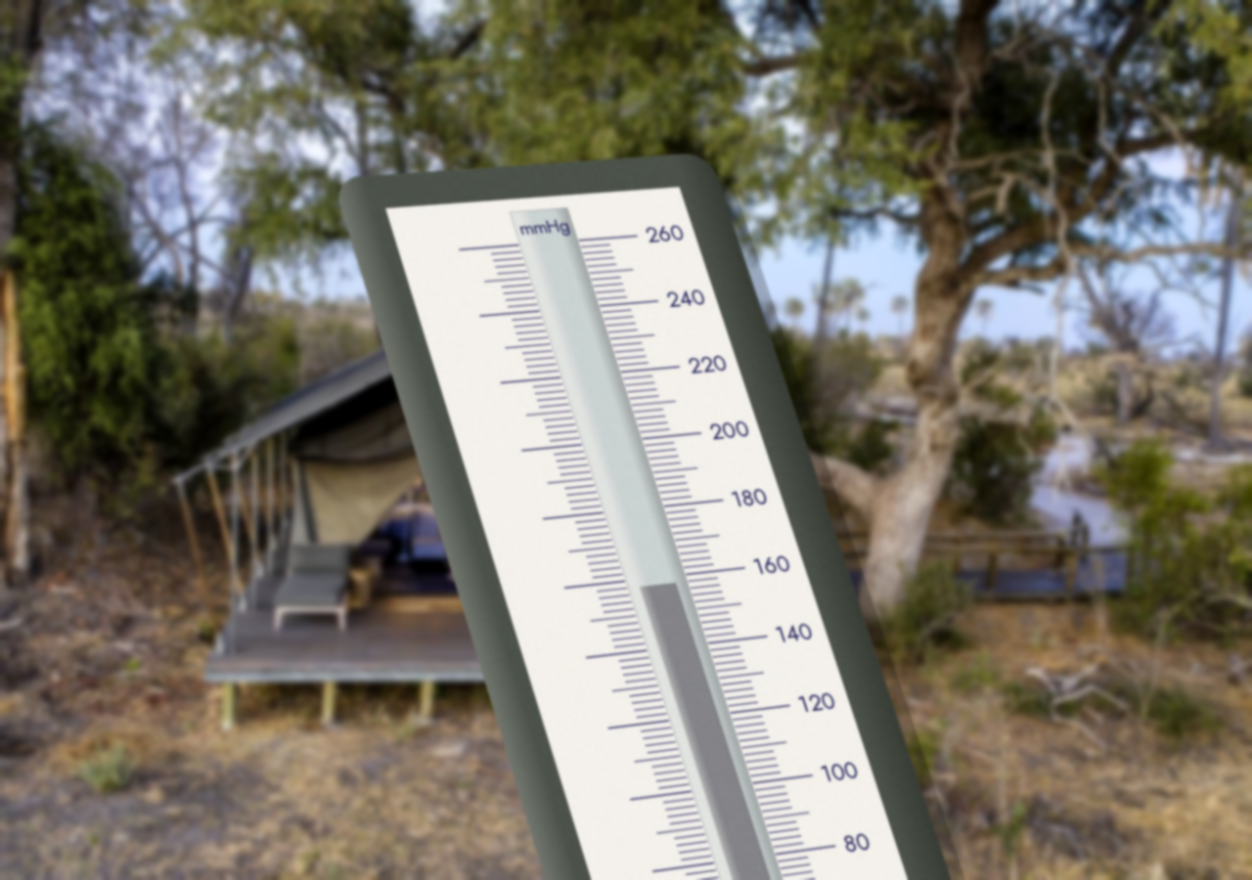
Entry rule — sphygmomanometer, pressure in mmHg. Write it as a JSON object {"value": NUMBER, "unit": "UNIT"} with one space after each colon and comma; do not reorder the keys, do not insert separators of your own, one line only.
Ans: {"value": 158, "unit": "mmHg"}
